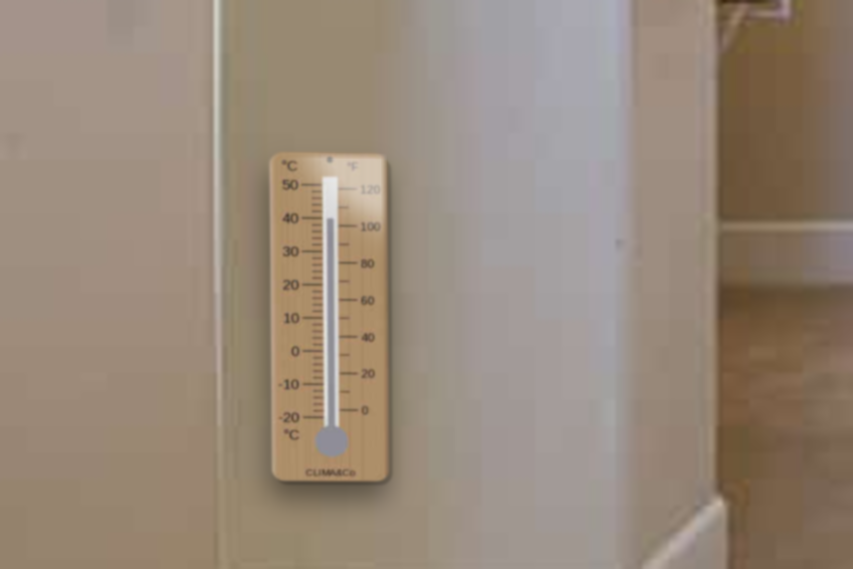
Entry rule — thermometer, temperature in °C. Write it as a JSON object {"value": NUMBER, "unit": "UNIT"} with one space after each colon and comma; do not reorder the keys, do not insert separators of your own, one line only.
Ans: {"value": 40, "unit": "°C"}
